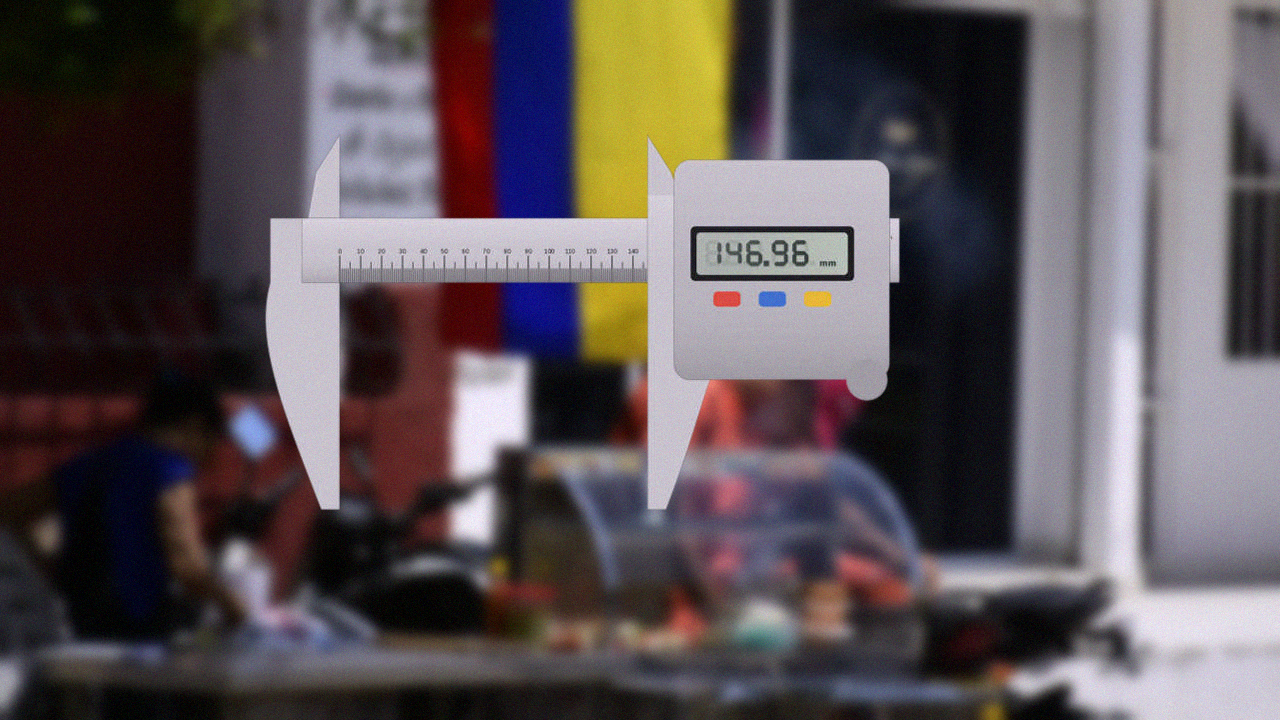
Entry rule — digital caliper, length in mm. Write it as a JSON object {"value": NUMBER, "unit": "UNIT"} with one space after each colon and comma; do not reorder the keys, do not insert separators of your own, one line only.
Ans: {"value": 146.96, "unit": "mm"}
